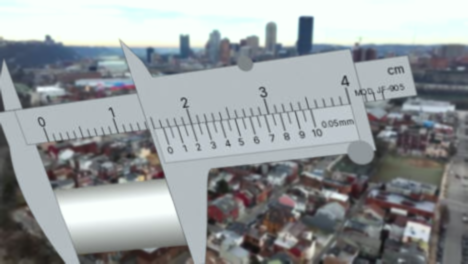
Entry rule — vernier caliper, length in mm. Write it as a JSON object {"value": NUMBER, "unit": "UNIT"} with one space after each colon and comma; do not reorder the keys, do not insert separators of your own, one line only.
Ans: {"value": 16.2, "unit": "mm"}
